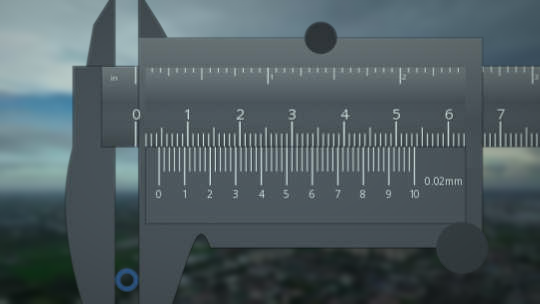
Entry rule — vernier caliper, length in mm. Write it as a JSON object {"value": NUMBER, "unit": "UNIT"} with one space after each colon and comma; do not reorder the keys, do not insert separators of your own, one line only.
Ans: {"value": 4.5, "unit": "mm"}
